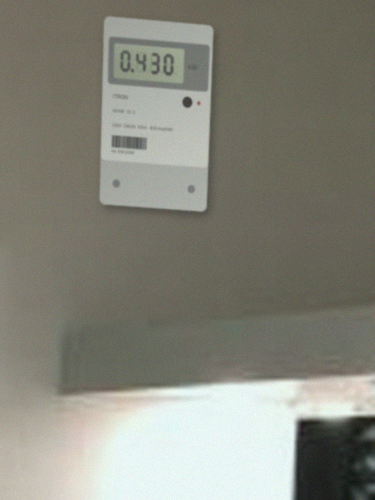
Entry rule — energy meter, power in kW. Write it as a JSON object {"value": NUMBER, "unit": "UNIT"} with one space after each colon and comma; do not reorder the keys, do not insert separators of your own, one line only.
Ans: {"value": 0.430, "unit": "kW"}
